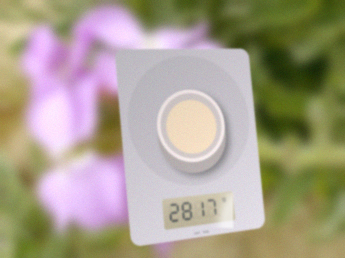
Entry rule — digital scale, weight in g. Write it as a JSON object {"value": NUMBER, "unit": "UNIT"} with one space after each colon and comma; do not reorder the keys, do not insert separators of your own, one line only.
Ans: {"value": 2817, "unit": "g"}
